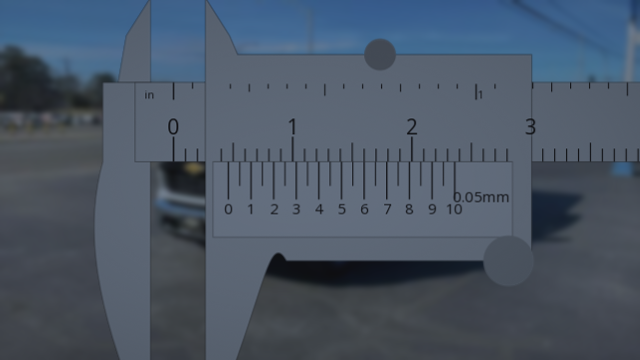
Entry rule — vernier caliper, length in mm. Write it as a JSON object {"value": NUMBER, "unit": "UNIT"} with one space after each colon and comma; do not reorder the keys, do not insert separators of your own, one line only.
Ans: {"value": 4.6, "unit": "mm"}
